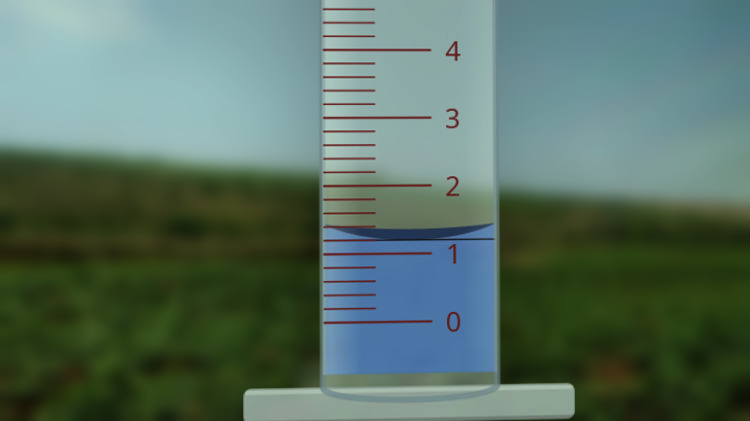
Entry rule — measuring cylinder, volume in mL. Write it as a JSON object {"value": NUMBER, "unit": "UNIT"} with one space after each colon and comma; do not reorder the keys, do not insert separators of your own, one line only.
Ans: {"value": 1.2, "unit": "mL"}
